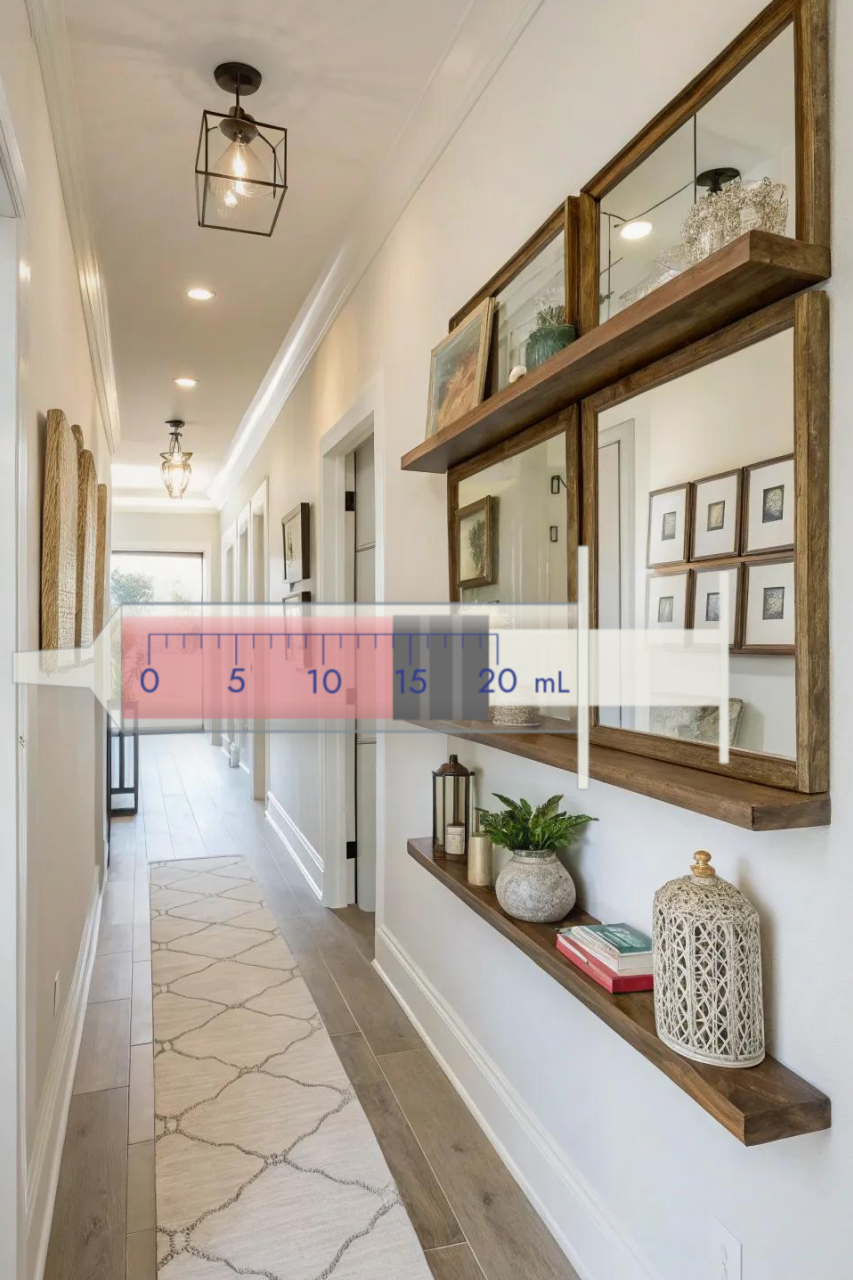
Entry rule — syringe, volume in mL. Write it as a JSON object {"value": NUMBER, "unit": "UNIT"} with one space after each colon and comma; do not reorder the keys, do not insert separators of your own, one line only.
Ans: {"value": 14, "unit": "mL"}
